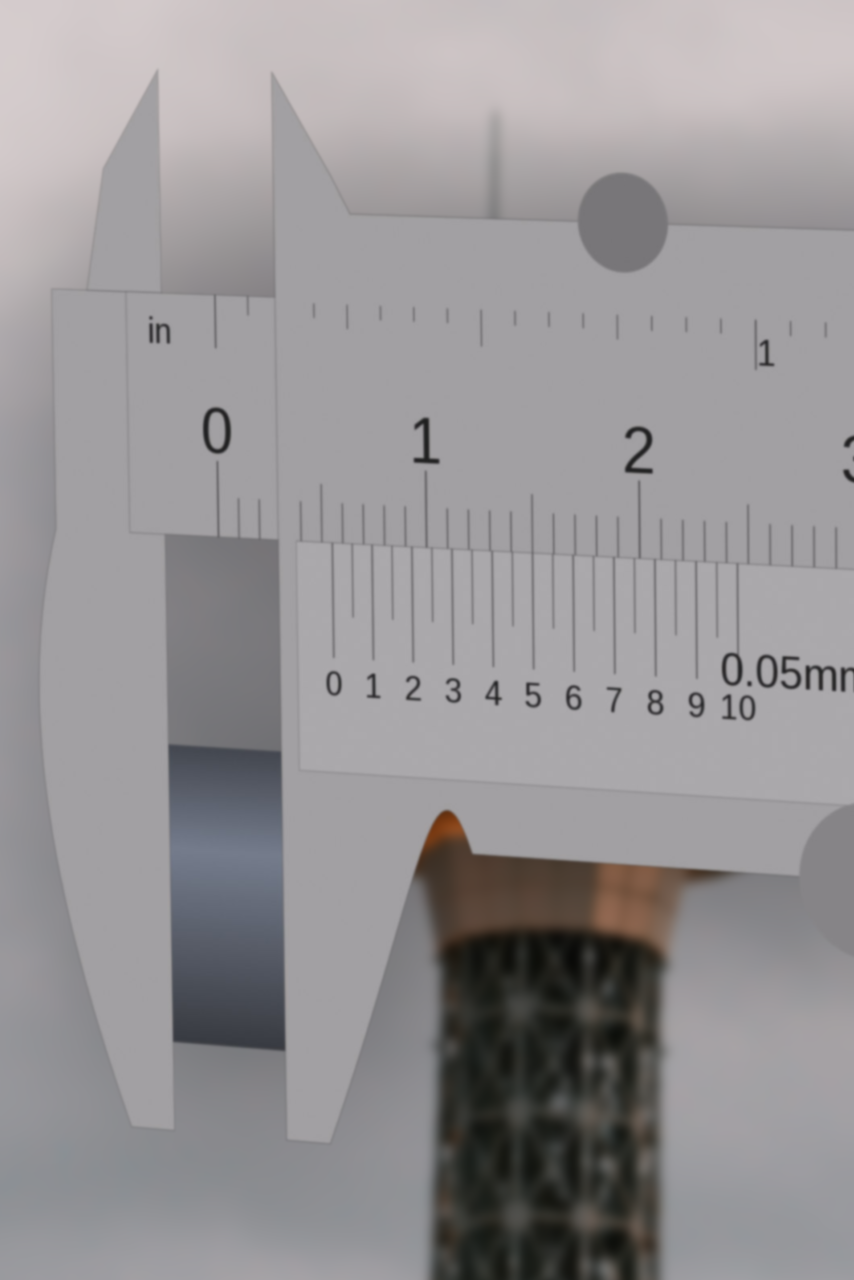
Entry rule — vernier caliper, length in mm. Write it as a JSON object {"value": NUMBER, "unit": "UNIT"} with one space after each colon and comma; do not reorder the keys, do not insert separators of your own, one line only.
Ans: {"value": 5.5, "unit": "mm"}
